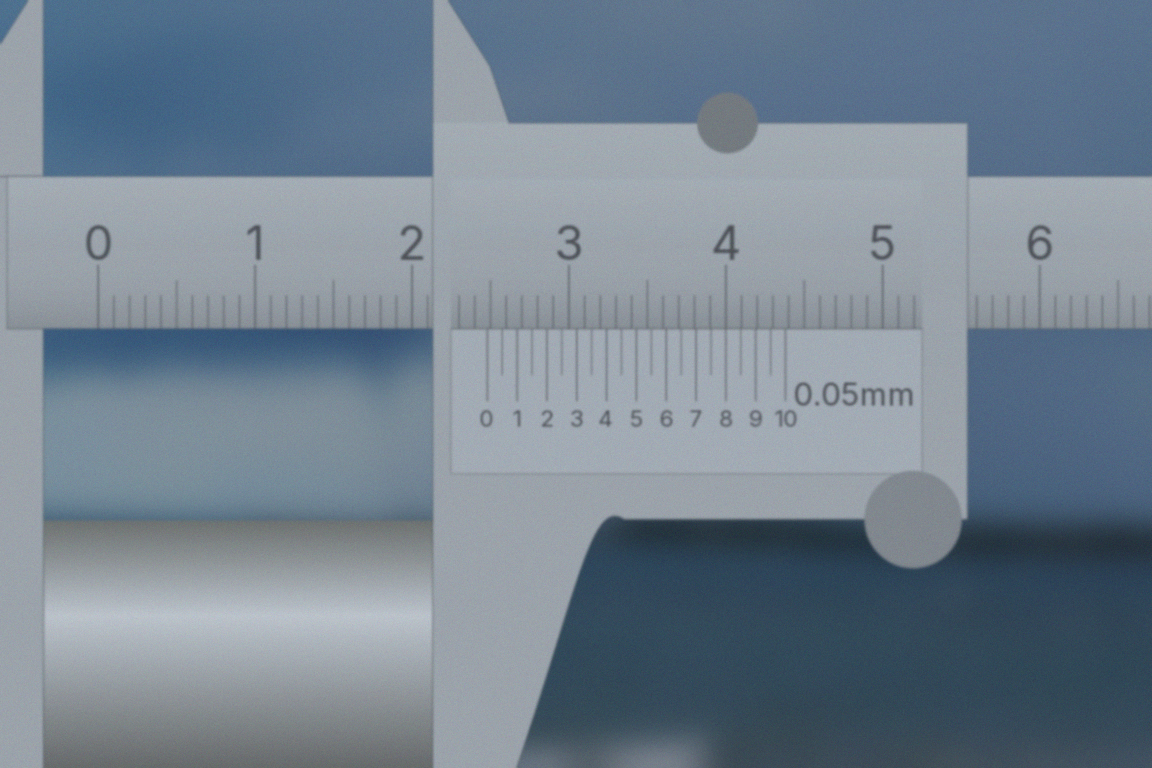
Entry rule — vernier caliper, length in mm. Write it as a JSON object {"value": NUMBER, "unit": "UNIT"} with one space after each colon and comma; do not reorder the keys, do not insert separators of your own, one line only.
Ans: {"value": 24.8, "unit": "mm"}
